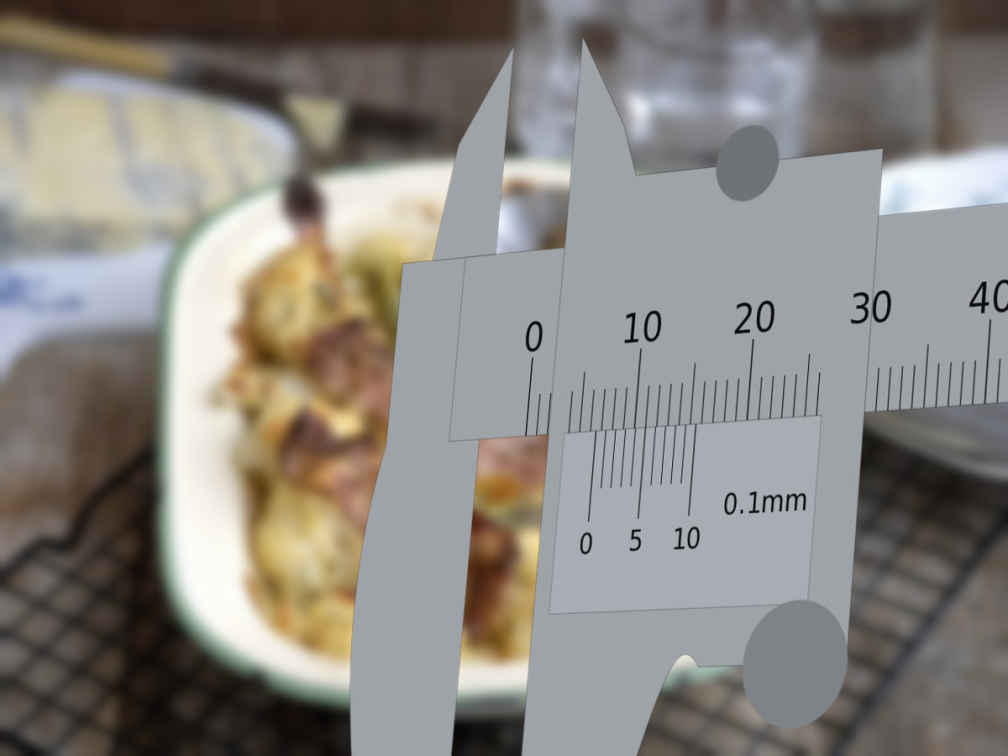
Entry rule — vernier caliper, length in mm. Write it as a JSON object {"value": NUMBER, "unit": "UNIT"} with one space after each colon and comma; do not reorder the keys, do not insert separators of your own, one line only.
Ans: {"value": 6.5, "unit": "mm"}
